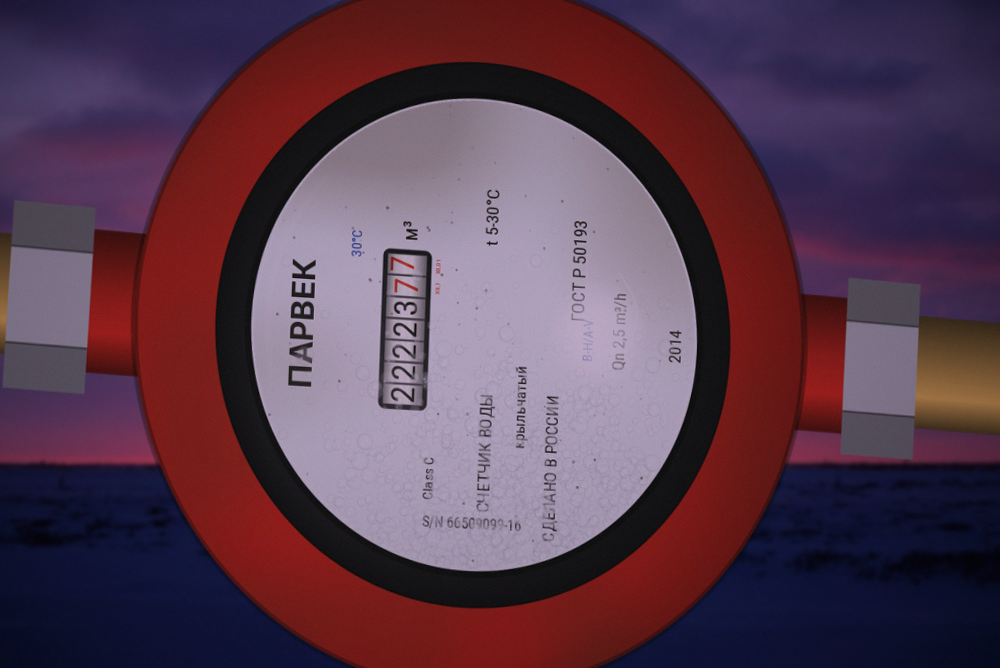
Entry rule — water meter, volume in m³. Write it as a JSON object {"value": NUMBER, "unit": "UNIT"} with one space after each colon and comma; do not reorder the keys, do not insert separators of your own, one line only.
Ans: {"value": 22223.77, "unit": "m³"}
